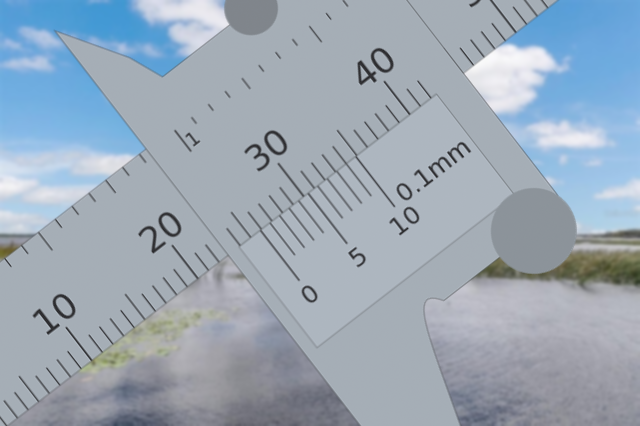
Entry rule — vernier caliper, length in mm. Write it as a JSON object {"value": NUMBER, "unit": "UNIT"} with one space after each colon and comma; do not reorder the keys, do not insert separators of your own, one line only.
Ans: {"value": 25.9, "unit": "mm"}
